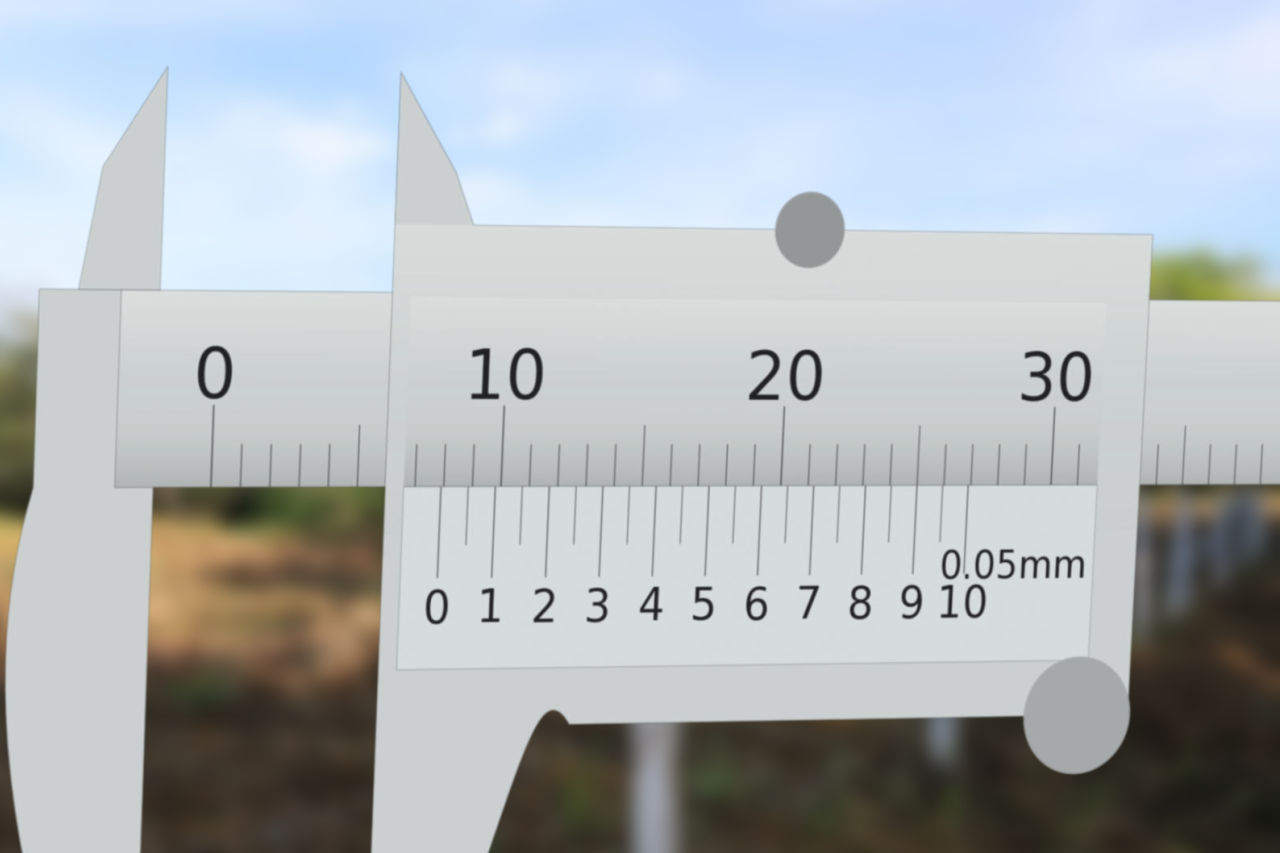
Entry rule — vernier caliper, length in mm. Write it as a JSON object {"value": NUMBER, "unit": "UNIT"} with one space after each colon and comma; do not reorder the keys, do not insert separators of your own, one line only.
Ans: {"value": 7.90, "unit": "mm"}
